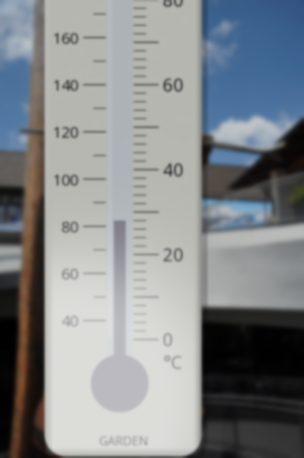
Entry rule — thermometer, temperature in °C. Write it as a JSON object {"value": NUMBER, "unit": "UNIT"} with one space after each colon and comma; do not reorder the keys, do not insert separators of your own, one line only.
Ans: {"value": 28, "unit": "°C"}
